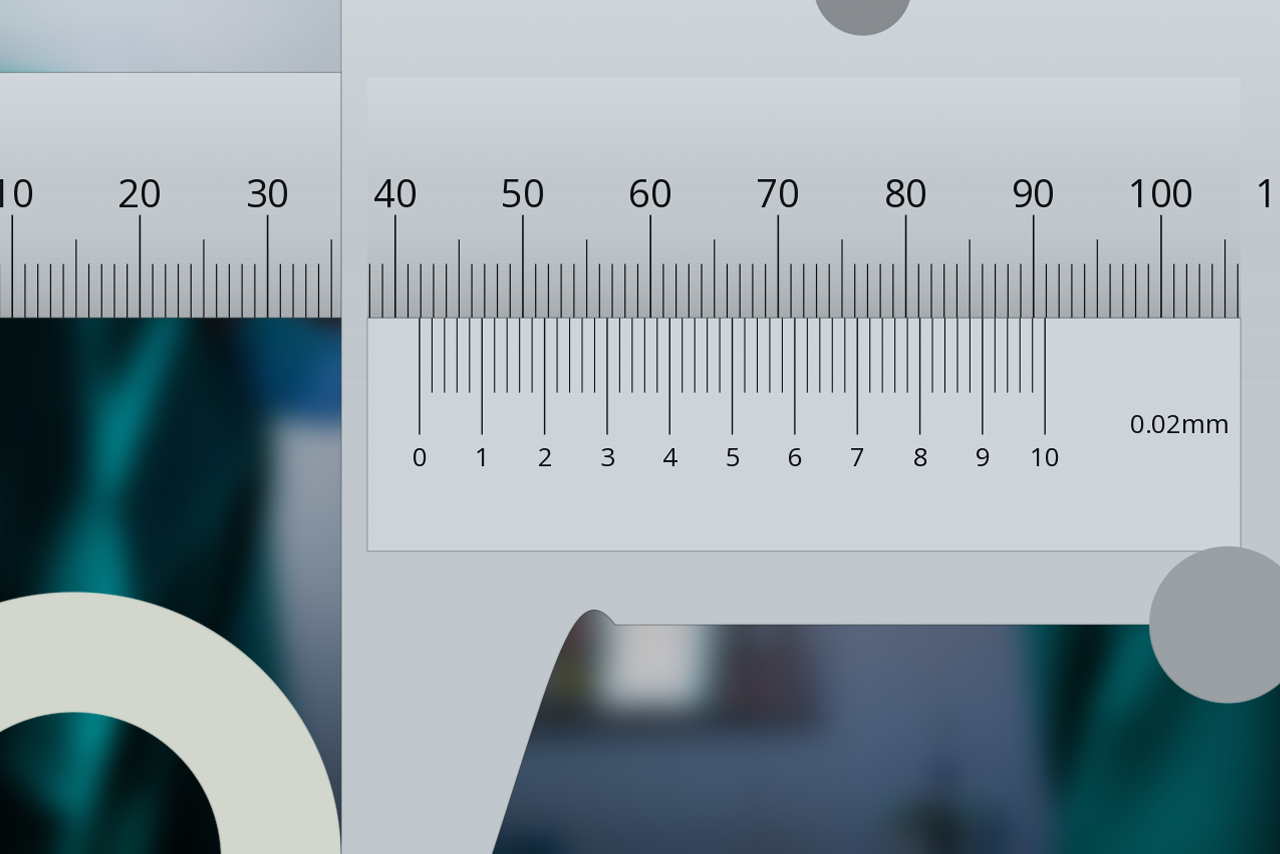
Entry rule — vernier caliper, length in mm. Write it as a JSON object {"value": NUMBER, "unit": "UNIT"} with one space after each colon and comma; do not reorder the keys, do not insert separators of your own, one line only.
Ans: {"value": 41.9, "unit": "mm"}
